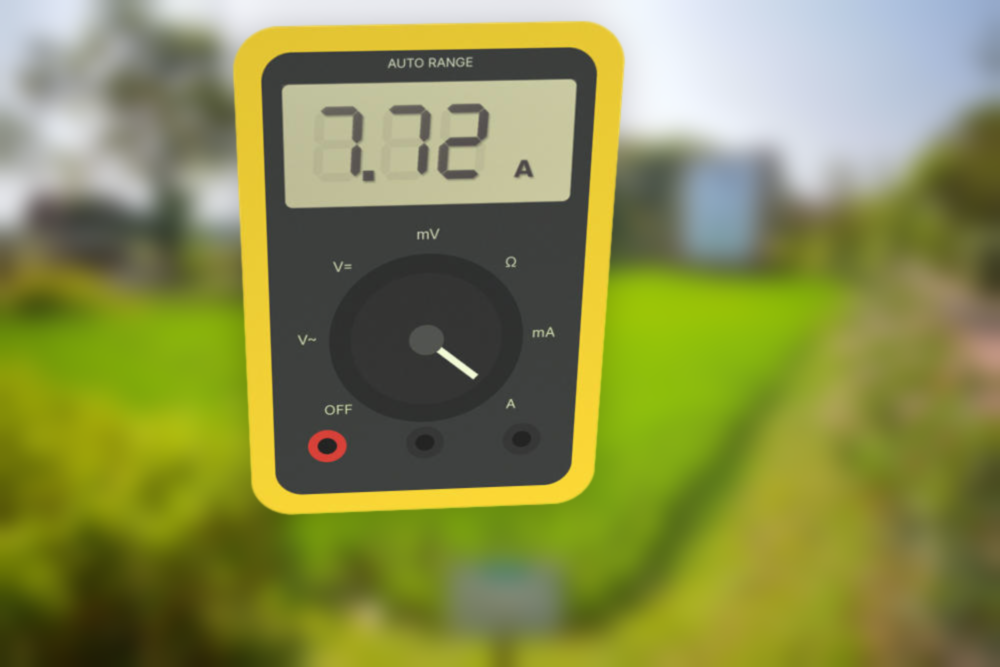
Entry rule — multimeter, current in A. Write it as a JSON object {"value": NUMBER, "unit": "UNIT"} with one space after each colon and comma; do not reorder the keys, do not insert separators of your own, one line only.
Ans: {"value": 7.72, "unit": "A"}
